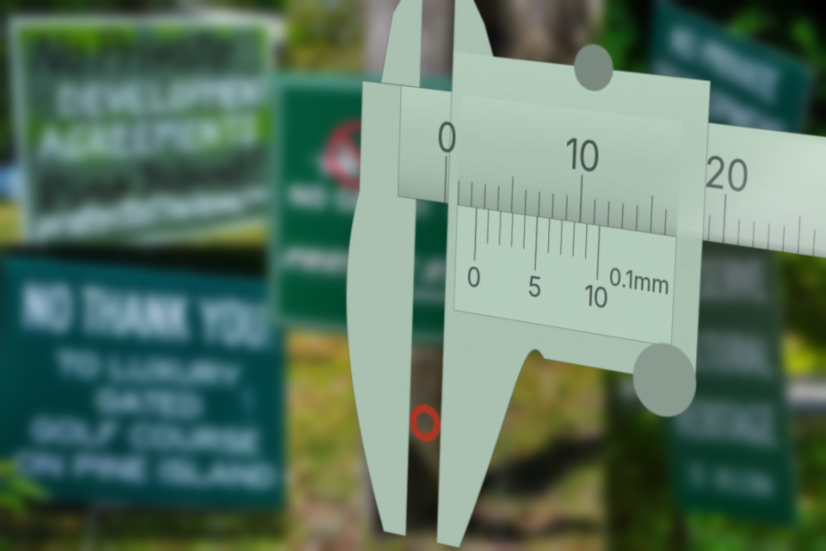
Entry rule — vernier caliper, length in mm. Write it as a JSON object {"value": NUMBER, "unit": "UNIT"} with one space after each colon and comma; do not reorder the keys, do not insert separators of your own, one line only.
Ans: {"value": 2.4, "unit": "mm"}
